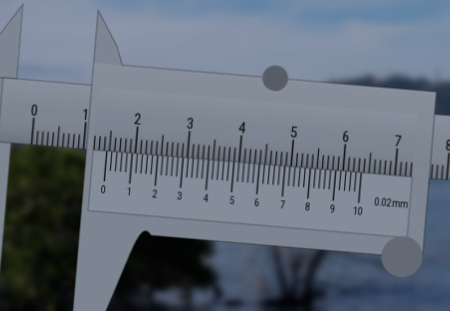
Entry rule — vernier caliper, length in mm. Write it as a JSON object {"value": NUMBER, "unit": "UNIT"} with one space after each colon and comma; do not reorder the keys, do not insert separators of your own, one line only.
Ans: {"value": 14.5, "unit": "mm"}
